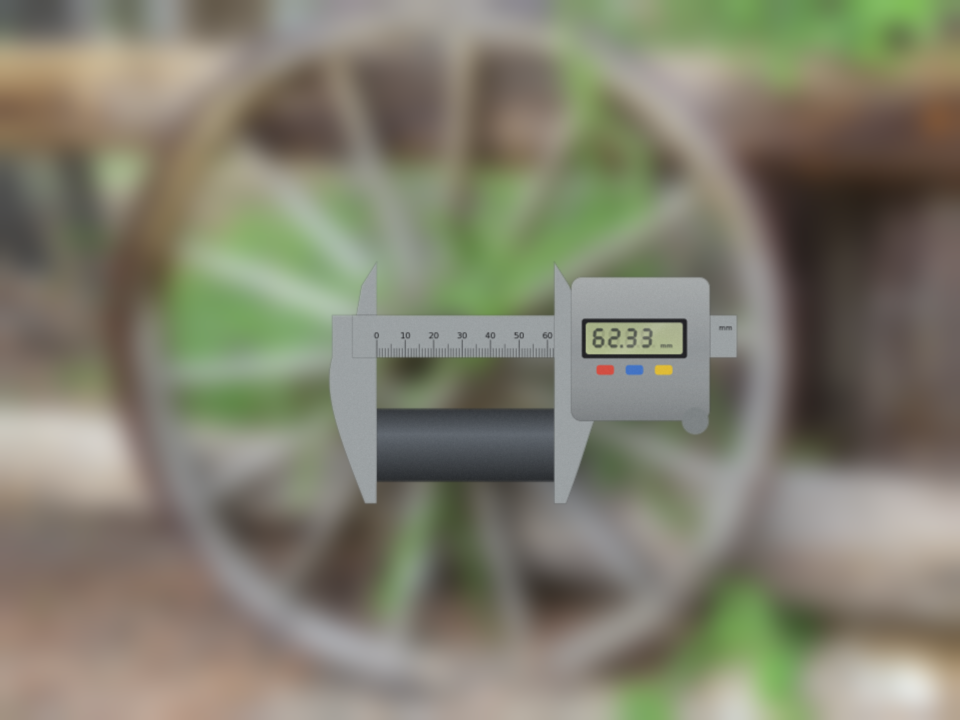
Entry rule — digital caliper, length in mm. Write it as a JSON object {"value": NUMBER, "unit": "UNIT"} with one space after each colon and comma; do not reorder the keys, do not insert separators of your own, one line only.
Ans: {"value": 62.33, "unit": "mm"}
